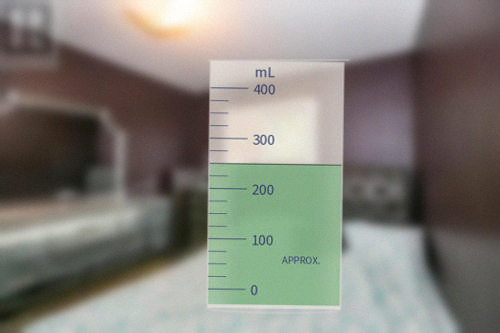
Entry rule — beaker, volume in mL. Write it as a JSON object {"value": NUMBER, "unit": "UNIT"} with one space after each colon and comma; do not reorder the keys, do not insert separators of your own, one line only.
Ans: {"value": 250, "unit": "mL"}
